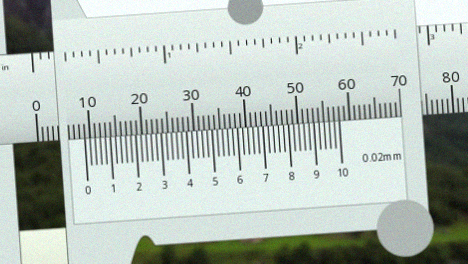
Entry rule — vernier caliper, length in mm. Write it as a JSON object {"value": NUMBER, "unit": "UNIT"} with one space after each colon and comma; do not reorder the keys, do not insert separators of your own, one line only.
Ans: {"value": 9.0, "unit": "mm"}
